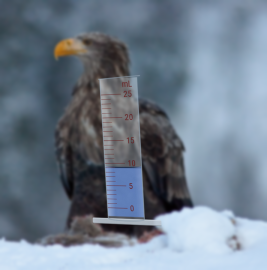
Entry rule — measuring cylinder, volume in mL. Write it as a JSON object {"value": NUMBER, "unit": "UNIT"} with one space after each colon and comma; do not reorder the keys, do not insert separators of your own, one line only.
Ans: {"value": 9, "unit": "mL"}
